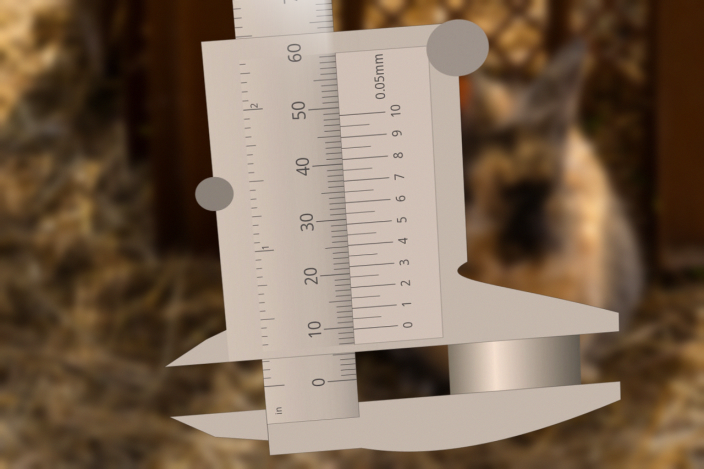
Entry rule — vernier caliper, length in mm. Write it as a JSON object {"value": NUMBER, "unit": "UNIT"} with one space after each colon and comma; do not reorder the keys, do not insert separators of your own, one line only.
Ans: {"value": 9.6, "unit": "mm"}
